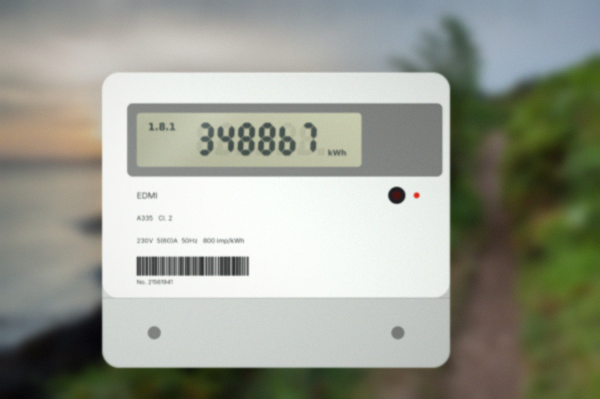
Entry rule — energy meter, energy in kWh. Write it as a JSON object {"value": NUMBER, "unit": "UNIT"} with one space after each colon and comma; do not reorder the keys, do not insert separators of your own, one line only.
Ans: {"value": 348867, "unit": "kWh"}
